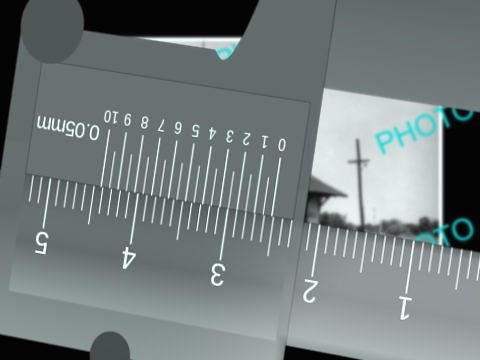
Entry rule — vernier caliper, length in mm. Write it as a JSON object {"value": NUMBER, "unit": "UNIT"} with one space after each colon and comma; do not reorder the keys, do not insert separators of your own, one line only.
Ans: {"value": 25.2, "unit": "mm"}
